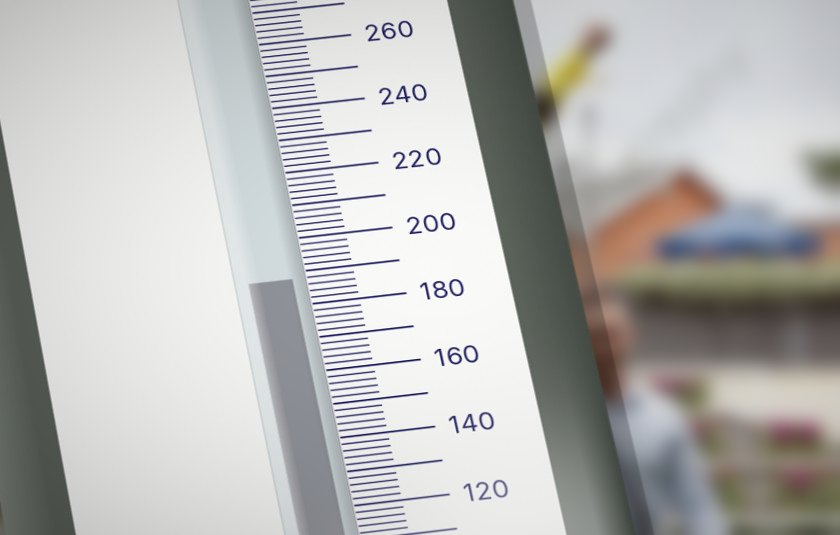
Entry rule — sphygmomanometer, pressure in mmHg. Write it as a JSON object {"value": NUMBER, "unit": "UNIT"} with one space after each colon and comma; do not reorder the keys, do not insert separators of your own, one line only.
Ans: {"value": 188, "unit": "mmHg"}
